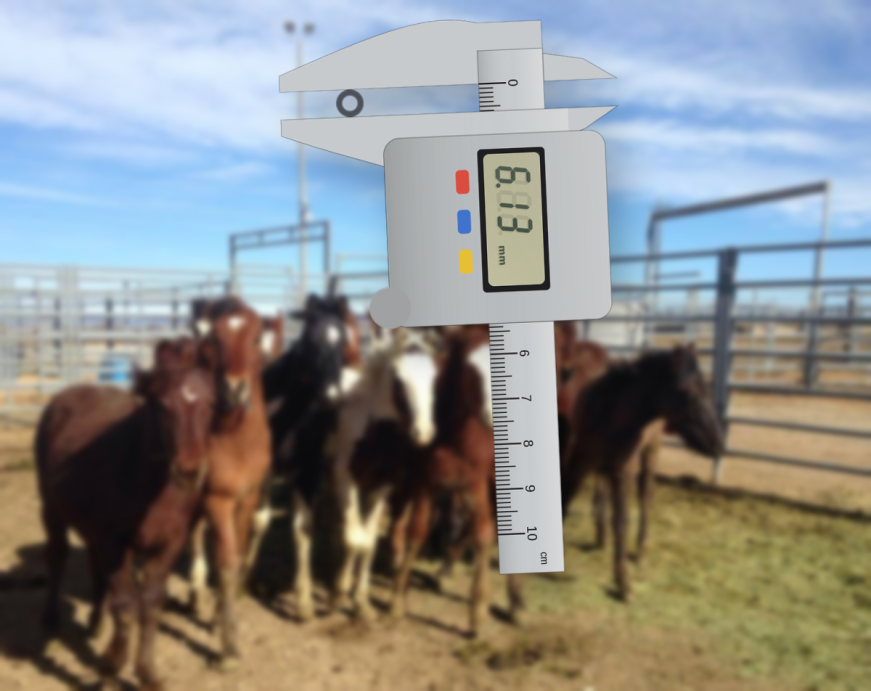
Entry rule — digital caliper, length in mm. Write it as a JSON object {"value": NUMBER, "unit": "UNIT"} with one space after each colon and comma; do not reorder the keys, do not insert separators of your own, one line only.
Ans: {"value": 6.13, "unit": "mm"}
